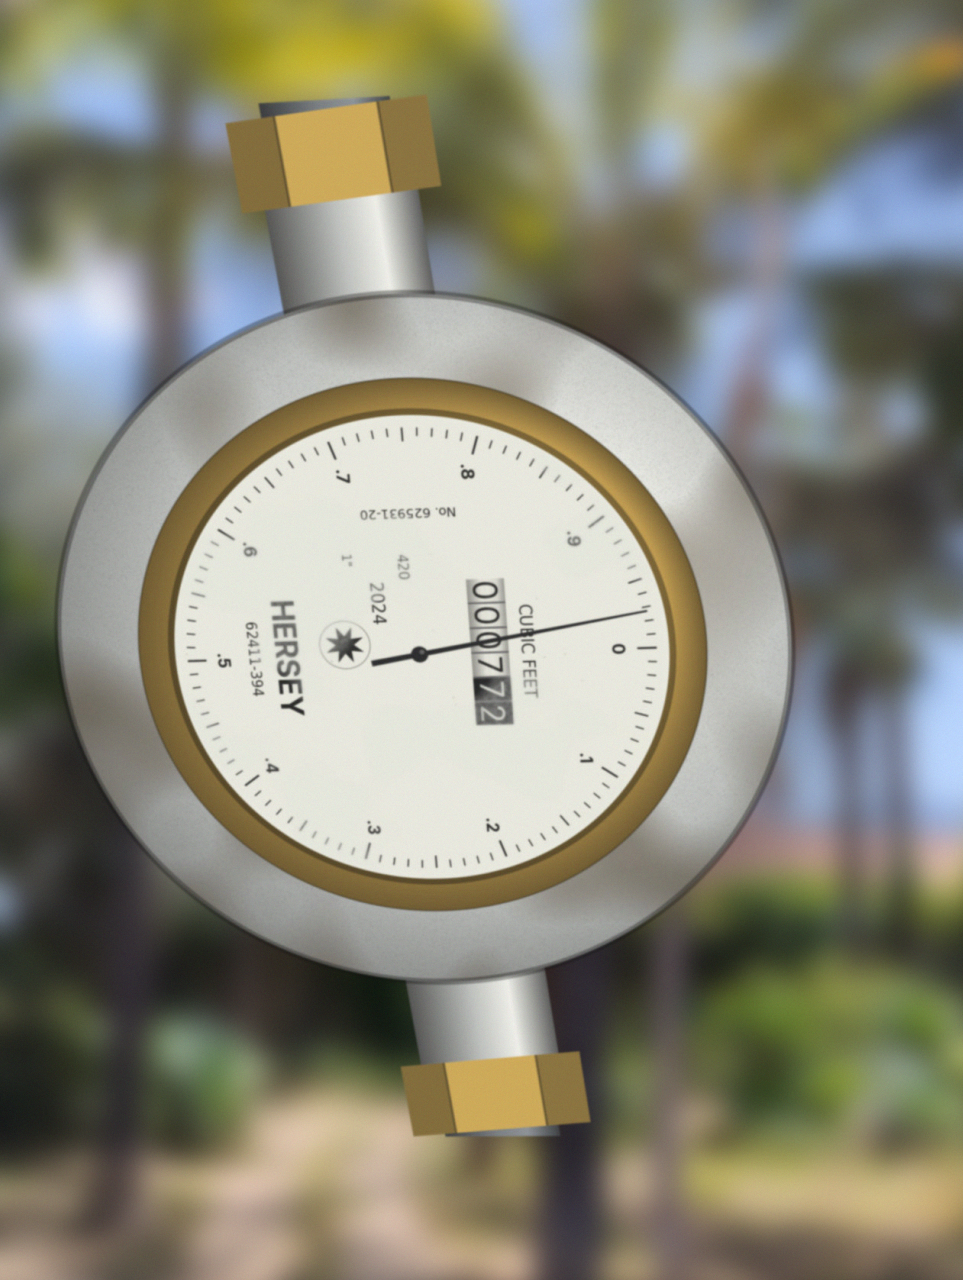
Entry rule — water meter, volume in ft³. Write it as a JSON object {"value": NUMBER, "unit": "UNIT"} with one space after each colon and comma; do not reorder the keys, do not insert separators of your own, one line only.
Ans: {"value": 771.97, "unit": "ft³"}
